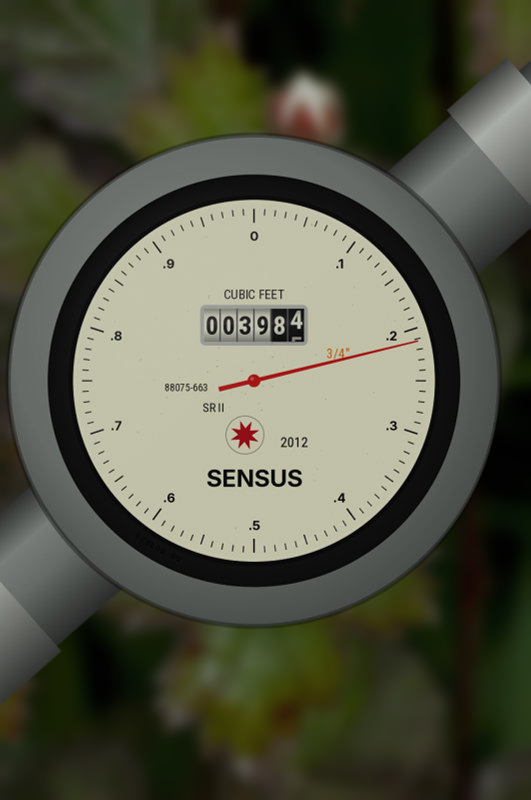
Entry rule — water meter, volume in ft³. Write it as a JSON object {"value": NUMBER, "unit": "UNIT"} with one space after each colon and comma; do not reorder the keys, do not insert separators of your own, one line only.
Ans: {"value": 3984.21, "unit": "ft³"}
